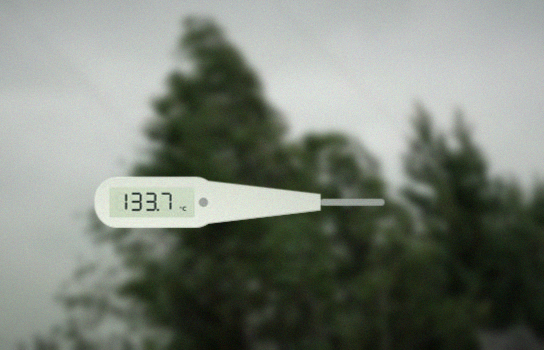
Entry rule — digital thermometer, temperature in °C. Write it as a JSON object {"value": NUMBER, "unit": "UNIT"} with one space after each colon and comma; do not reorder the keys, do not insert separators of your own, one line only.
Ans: {"value": 133.7, "unit": "°C"}
